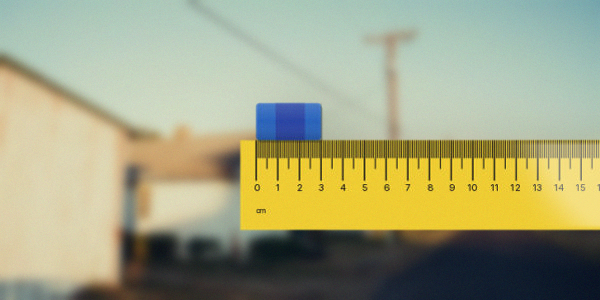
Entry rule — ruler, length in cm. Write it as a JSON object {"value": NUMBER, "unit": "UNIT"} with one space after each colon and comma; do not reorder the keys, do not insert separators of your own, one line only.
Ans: {"value": 3, "unit": "cm"}
